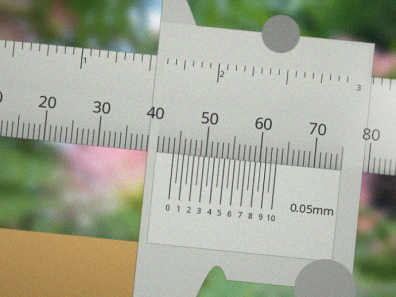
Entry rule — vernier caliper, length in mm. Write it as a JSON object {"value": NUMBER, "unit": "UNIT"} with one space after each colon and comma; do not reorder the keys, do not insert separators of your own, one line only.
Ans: {"value": 44.0, "unit": "mm"}
